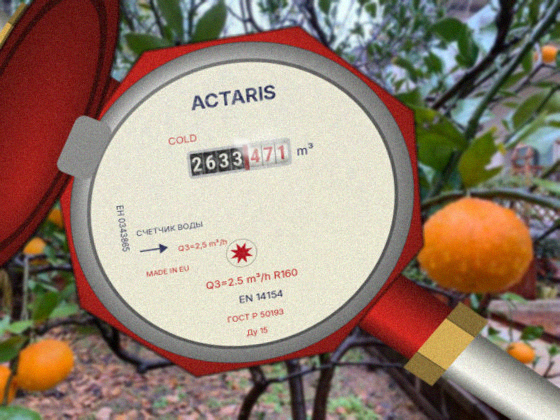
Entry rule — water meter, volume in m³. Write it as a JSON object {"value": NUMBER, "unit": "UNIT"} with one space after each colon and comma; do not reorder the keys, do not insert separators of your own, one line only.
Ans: {"value": 2633.471, "unit": "m³"}
